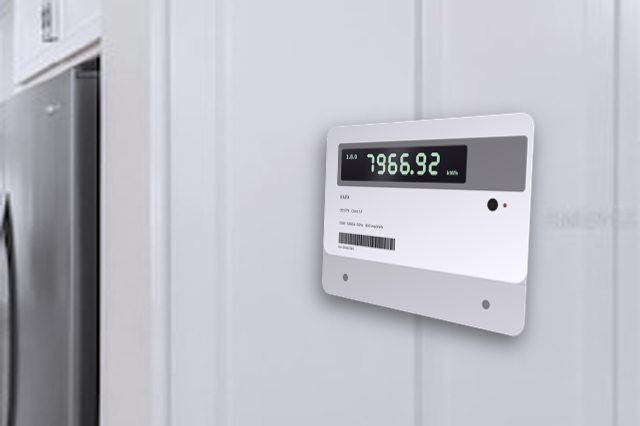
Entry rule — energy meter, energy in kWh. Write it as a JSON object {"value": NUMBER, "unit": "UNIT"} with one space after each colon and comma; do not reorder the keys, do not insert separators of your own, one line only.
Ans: {"value": 7966.92, "unit": "kWh"}
